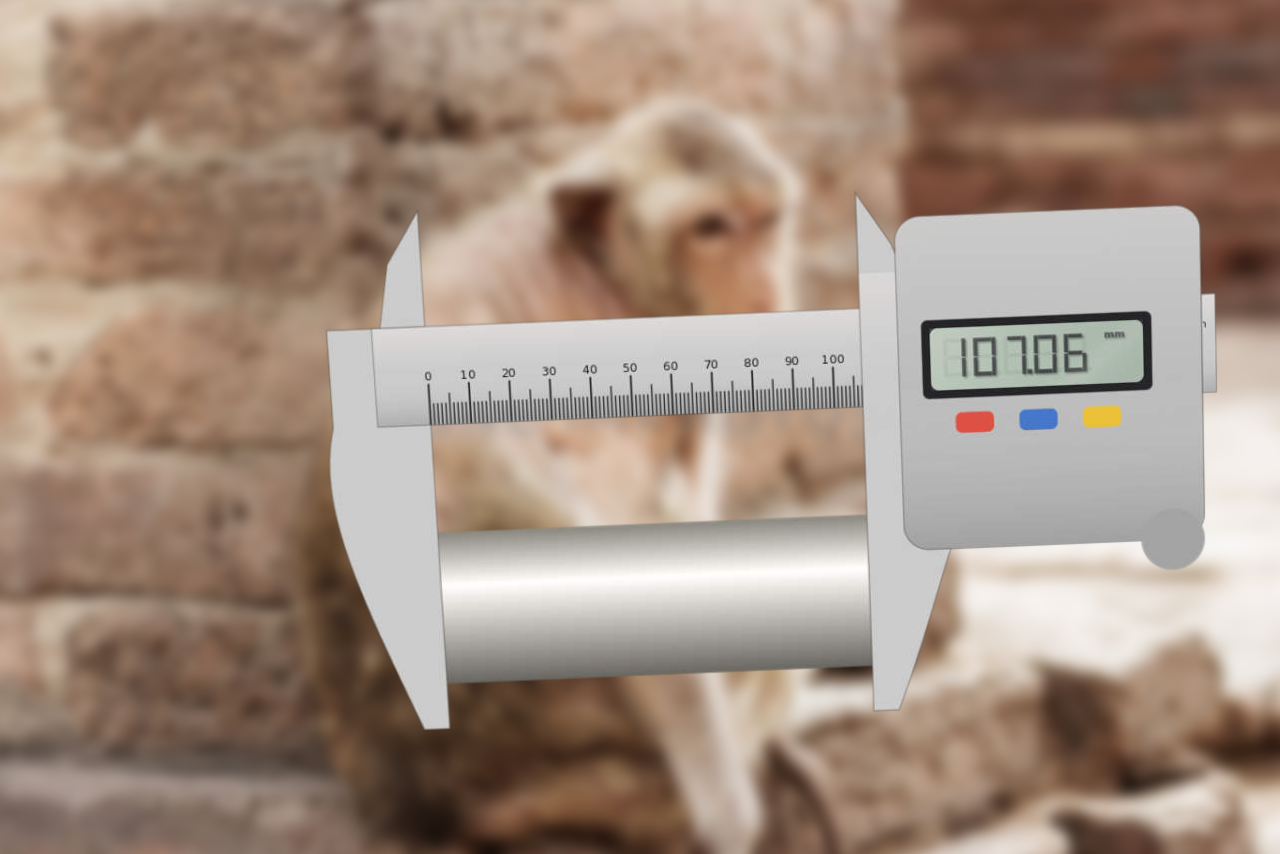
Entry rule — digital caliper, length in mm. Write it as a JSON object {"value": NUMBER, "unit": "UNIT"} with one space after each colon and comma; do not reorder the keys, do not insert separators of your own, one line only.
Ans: {"value": 107.06, "unit": "mm"}
